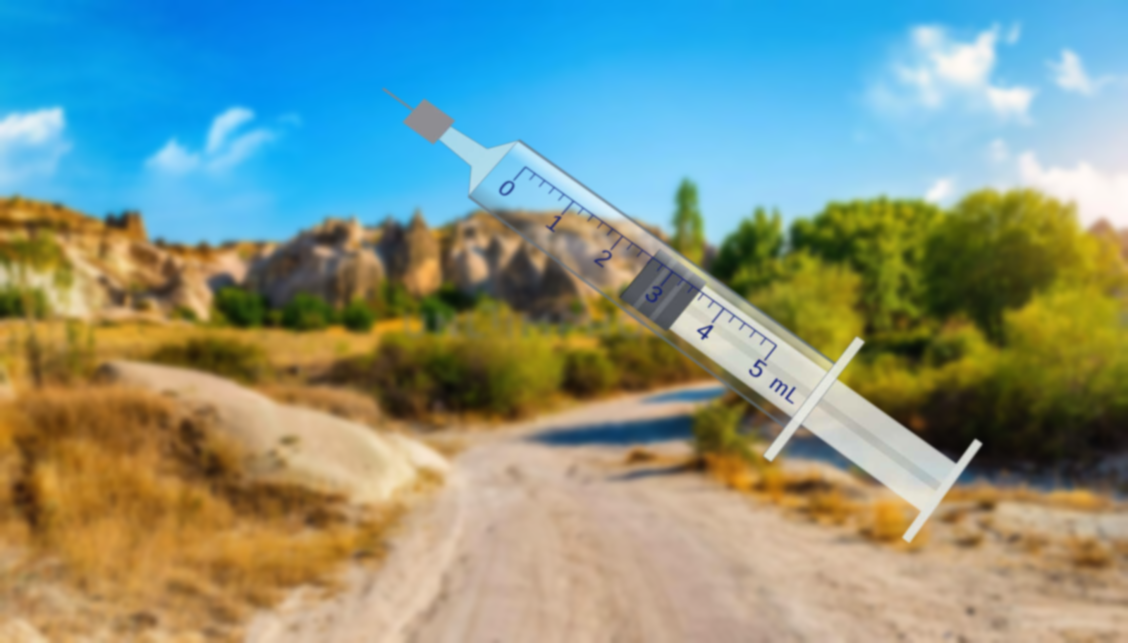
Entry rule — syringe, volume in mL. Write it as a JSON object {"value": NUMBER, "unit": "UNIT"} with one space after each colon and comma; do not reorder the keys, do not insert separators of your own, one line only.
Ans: {"value": 2.6, "unit": "mL"}
